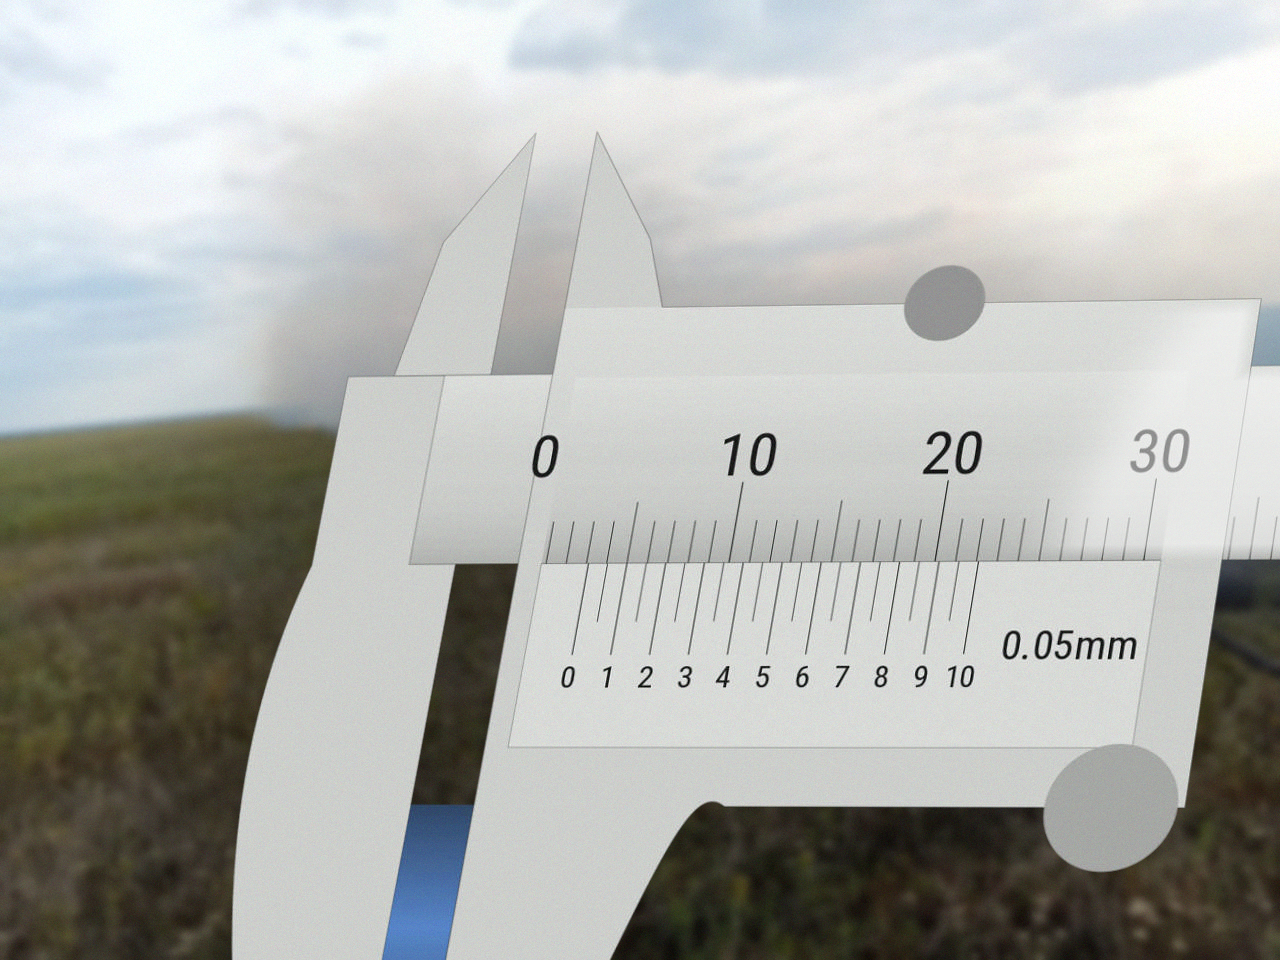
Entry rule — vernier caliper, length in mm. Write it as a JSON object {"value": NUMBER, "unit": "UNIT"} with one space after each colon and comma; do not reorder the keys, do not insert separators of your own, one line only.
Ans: {"value": 3.1, "unit": "mm"}
